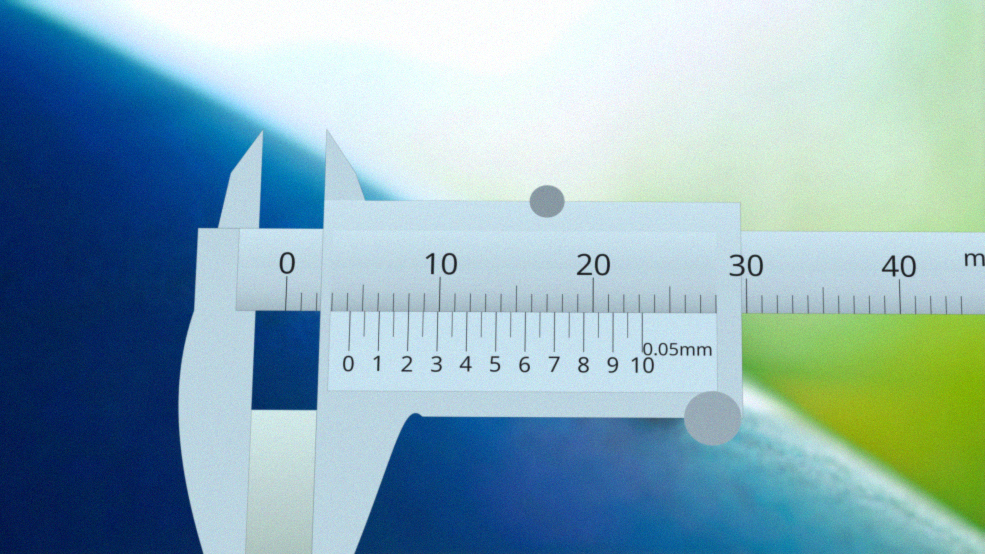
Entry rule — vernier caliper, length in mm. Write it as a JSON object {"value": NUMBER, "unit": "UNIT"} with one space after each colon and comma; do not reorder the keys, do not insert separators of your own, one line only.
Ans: {"value": 4.2, "unit": "mm"}
